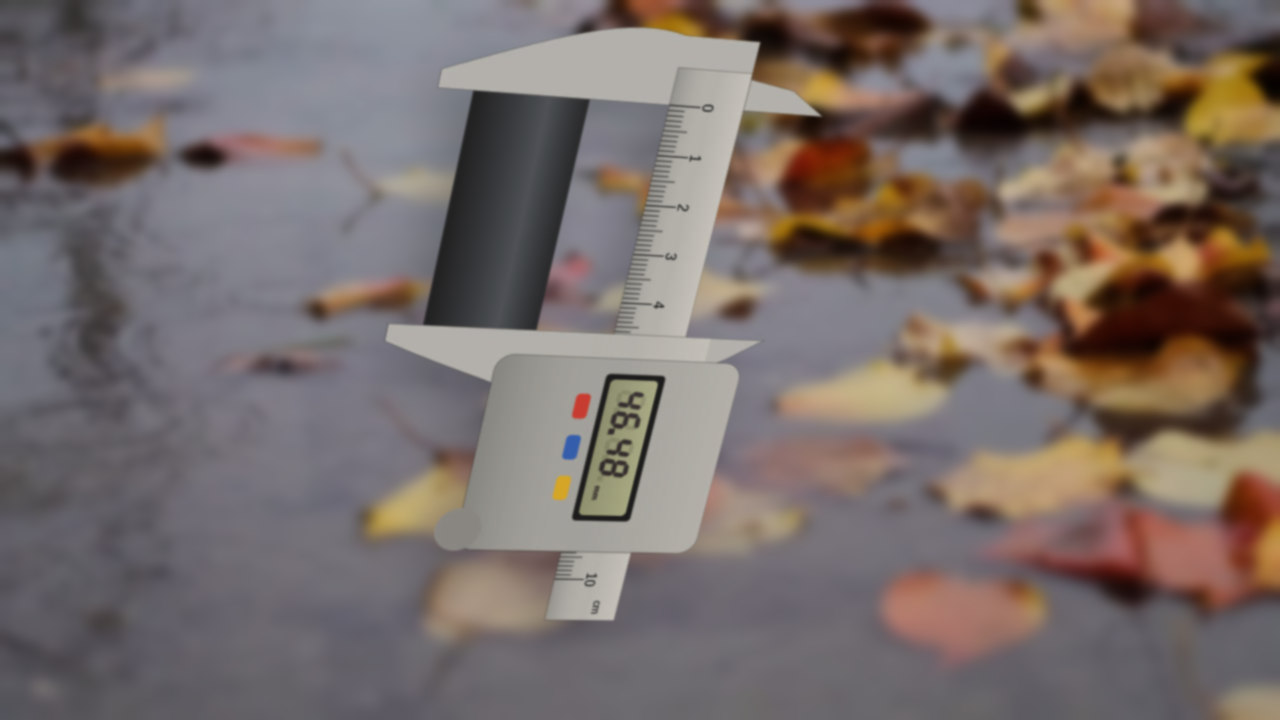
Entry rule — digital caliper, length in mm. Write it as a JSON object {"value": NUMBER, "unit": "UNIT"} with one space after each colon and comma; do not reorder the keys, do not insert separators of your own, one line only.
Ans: {"value": 46.48, "unit": "mm"}
